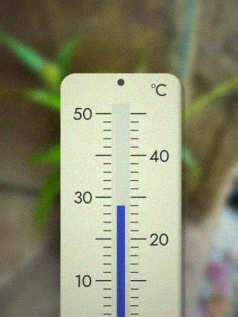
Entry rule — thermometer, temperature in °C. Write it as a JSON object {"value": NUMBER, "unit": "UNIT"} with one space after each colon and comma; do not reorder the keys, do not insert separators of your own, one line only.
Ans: {"value": 28, "unit": "°C"}
